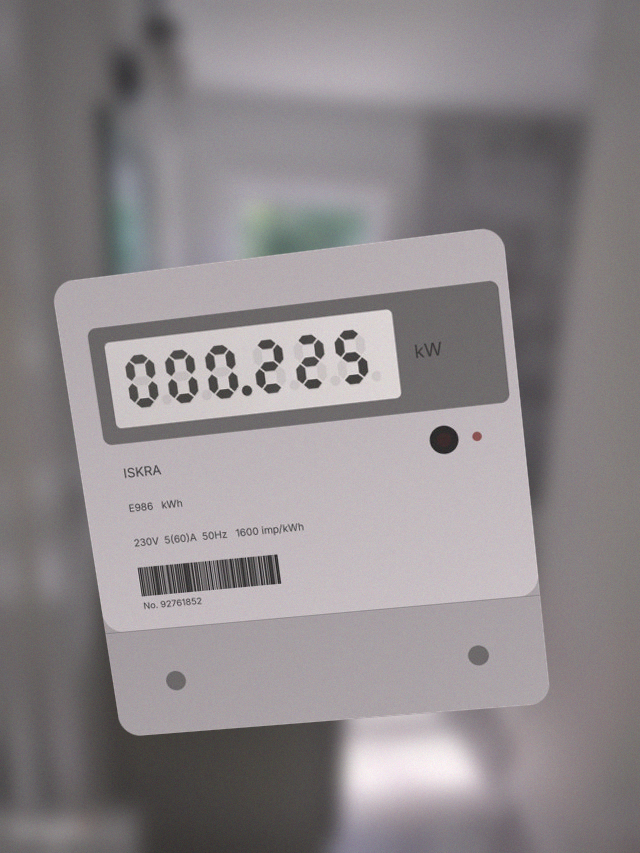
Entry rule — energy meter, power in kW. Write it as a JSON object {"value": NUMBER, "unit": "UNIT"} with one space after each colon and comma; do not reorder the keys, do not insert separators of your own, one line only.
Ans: {"value": 0.225, "unit": "kW"}
